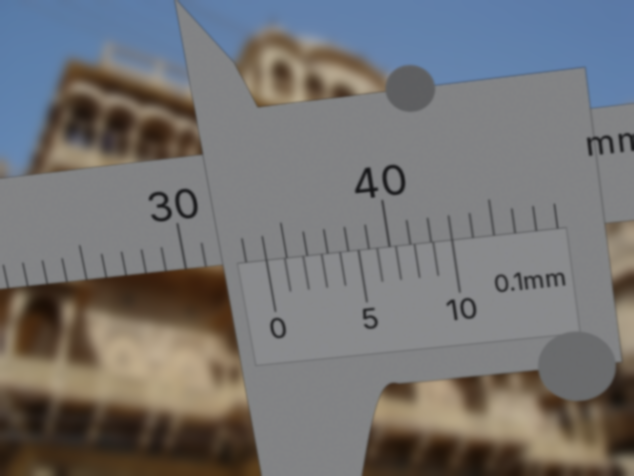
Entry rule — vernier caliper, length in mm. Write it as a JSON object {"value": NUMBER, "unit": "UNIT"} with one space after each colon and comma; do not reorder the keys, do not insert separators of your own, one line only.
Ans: {"value": 34.0, "unit": "mm"}
